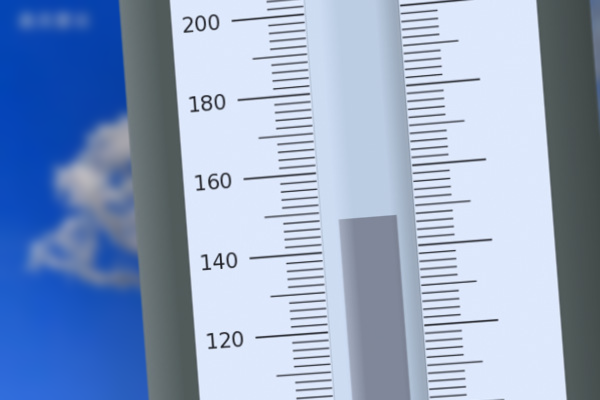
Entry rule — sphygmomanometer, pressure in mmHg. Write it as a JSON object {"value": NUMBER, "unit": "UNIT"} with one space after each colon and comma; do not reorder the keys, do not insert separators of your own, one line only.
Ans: {"value": 148, "unit": "mmHg"}
